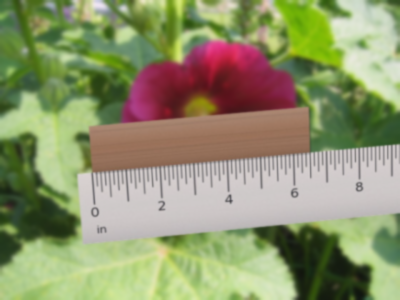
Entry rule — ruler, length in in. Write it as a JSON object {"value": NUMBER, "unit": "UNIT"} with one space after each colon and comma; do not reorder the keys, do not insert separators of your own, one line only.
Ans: {"value": 6.5, "unit": "in"}
